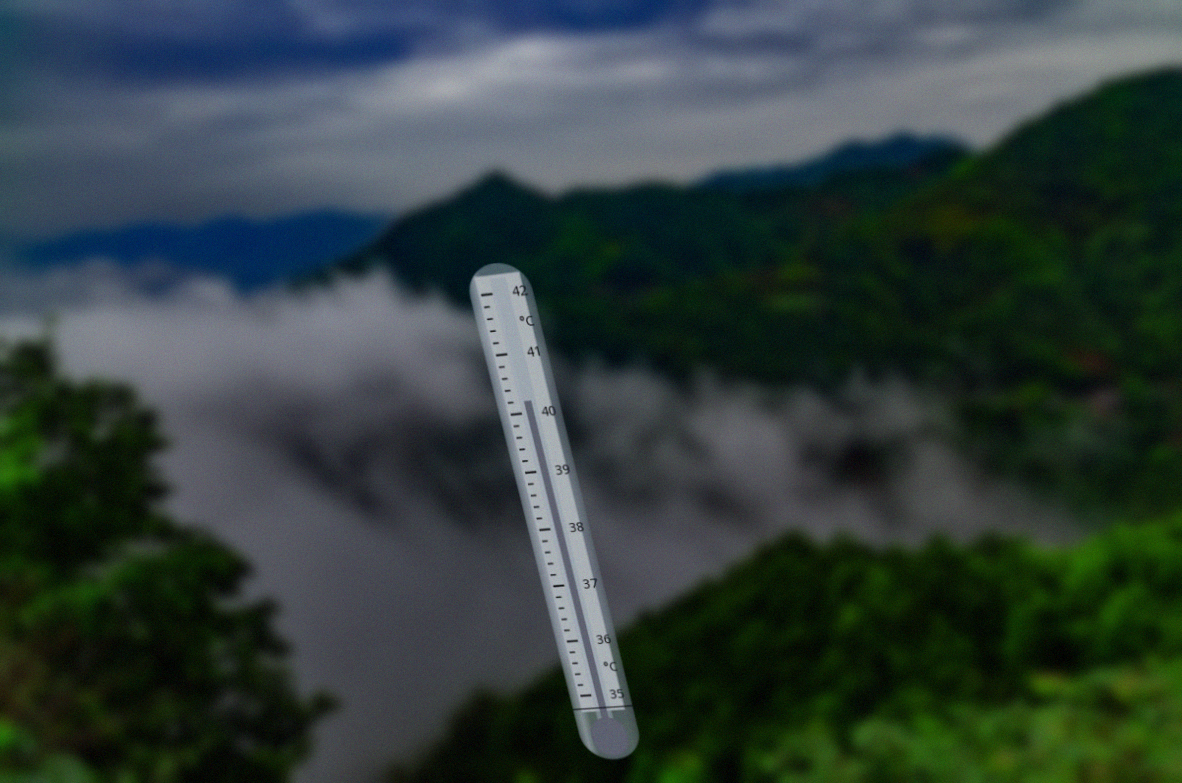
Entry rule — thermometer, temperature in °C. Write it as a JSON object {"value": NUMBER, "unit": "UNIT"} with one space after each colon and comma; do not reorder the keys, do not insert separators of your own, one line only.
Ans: {"value": 40.2, "unit": "°C"}
